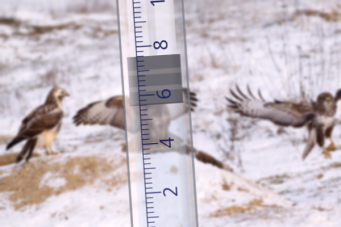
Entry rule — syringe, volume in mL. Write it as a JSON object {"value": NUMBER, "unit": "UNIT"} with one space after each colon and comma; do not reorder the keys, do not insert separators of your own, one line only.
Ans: {"value": 5.6, "unit": "mL"}
